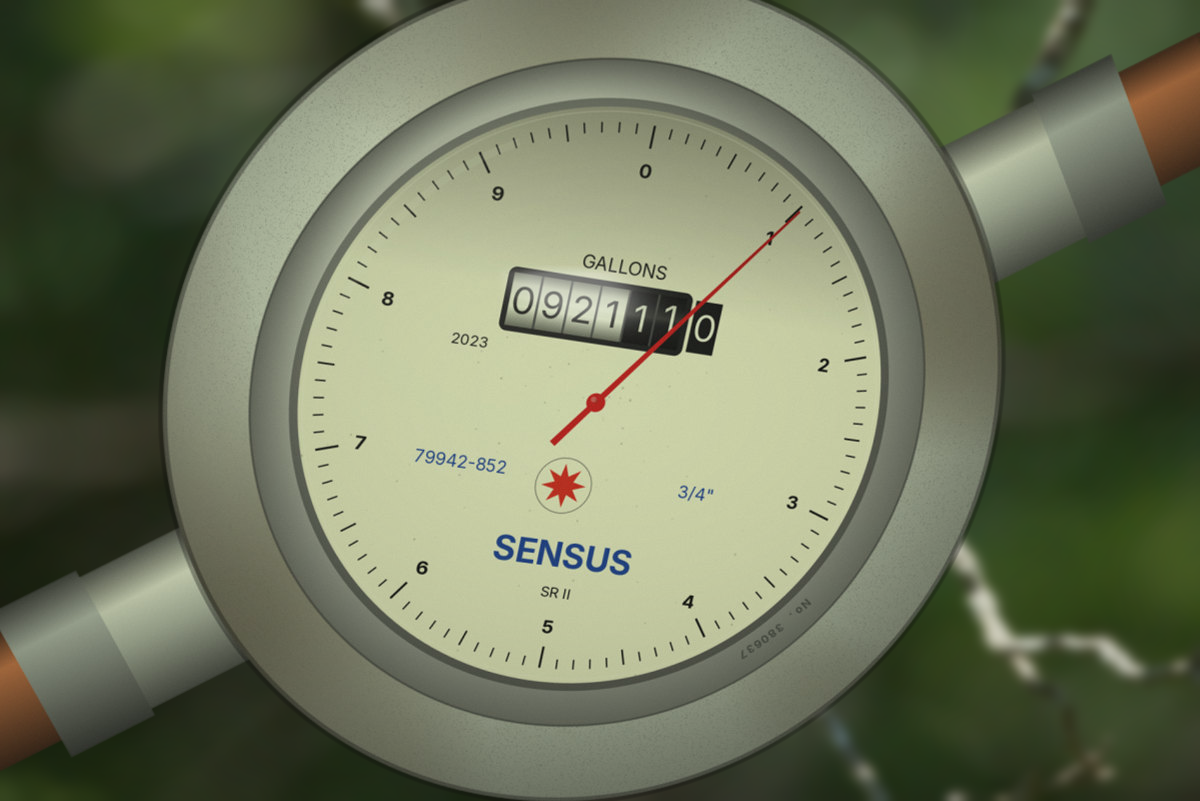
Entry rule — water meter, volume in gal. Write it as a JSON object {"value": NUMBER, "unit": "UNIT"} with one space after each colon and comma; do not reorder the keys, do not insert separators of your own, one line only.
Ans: {"value": 921111.0, "unit": "gal"}
